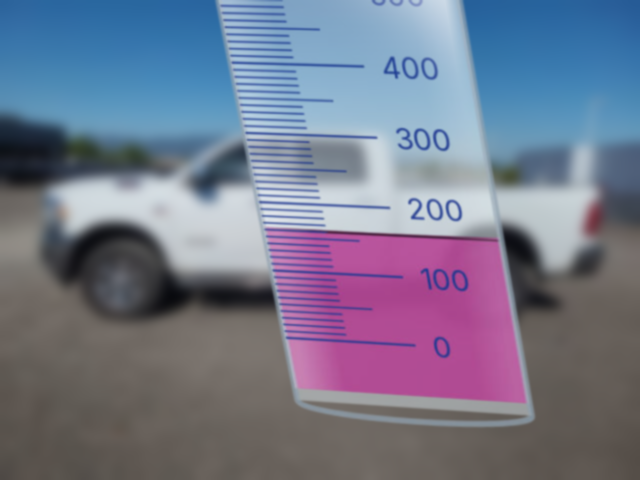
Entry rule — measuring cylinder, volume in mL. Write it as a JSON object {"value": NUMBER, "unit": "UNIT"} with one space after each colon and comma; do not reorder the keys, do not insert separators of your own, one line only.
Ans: {"value": 160, "unit": "mL"}
